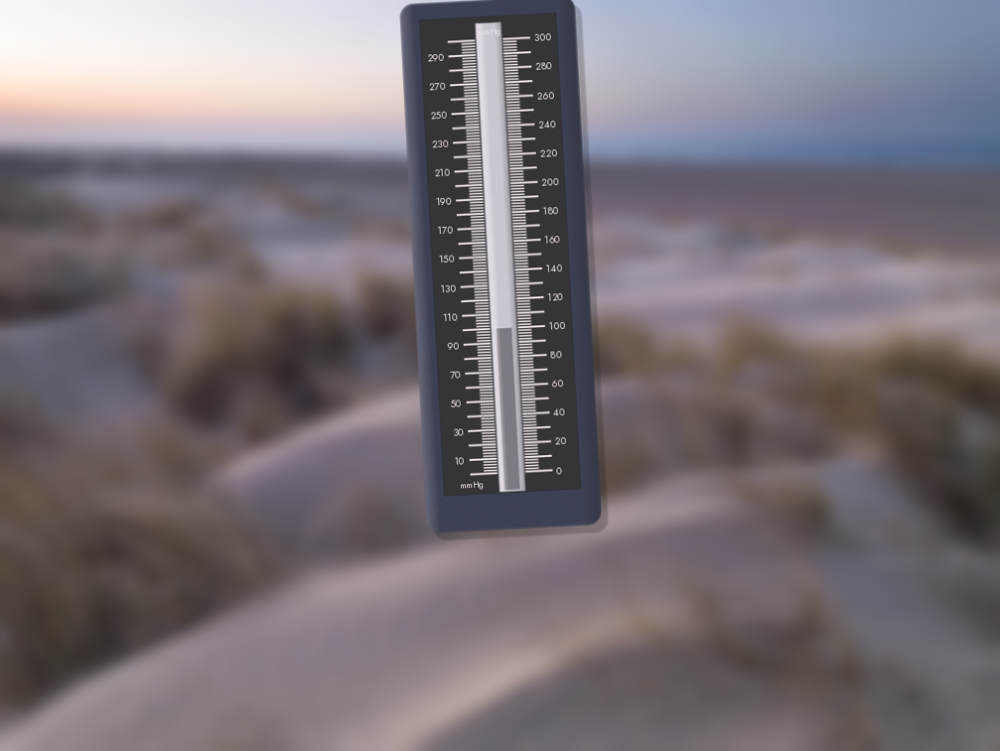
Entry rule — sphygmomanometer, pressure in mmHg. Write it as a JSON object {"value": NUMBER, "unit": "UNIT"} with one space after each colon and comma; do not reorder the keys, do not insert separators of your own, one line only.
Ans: {"value": 100, "unit": "mmHg"}
